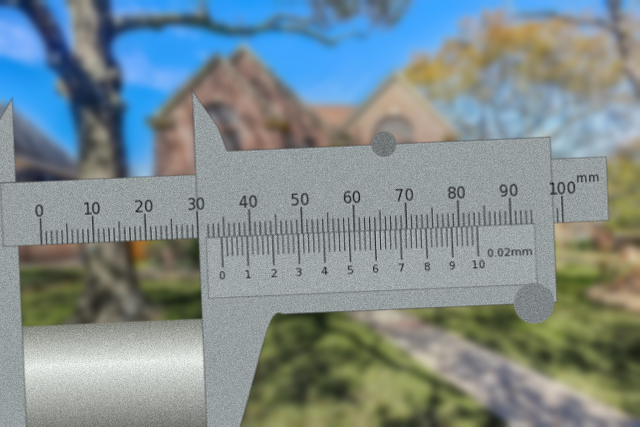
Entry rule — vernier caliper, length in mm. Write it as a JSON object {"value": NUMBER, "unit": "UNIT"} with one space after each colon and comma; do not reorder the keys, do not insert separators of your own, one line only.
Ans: {"value": 34.5, "unit": "mm"}
